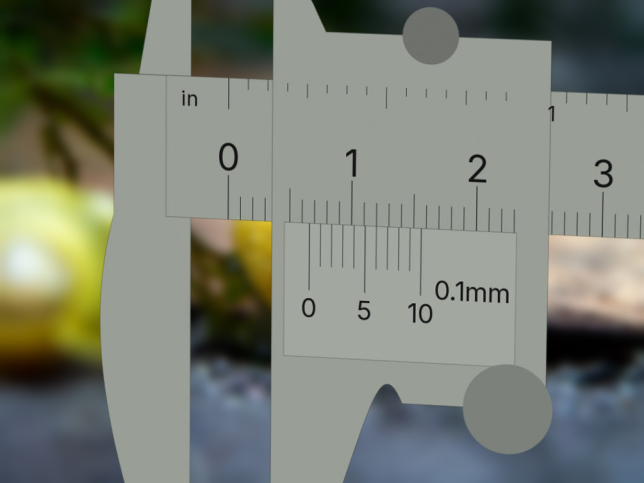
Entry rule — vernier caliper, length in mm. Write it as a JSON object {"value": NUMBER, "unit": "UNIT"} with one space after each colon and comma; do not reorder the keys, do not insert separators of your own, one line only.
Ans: {"value": 6.6, "unit": "mm"}
